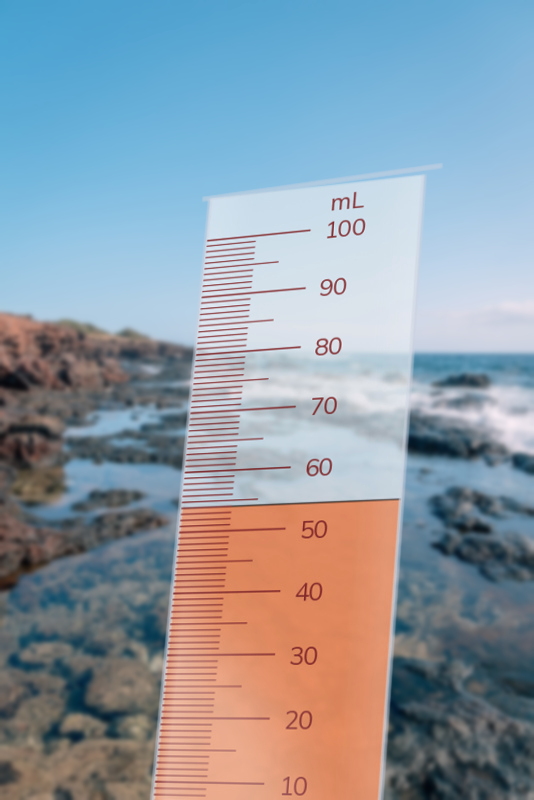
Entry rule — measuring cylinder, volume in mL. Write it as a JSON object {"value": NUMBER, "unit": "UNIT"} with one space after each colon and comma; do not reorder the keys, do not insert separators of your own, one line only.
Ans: {"value": 54, "unit": "mL"}
